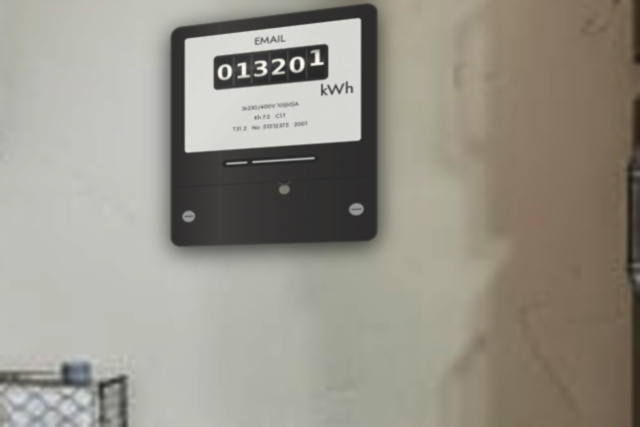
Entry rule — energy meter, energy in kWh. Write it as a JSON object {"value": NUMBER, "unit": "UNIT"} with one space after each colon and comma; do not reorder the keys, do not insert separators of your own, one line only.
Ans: {"value": 13201, "unit": "kWh"}
